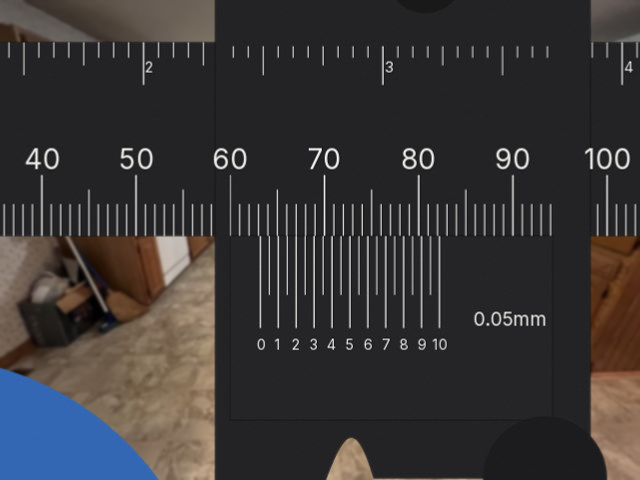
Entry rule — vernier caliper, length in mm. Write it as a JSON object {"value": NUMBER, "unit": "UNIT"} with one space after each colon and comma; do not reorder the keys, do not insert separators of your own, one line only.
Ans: {"value": 63.2, "unit": "mm"}
